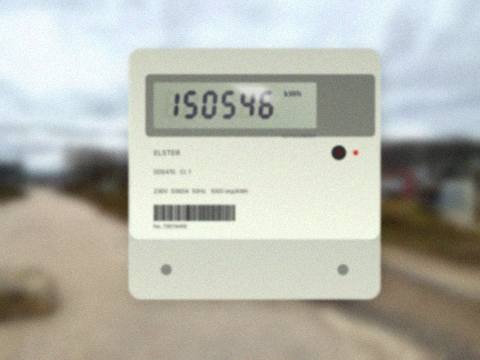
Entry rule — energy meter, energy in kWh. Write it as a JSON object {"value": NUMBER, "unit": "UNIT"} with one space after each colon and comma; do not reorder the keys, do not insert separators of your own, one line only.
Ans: {"value": 150546, "unit": "kWh"}
